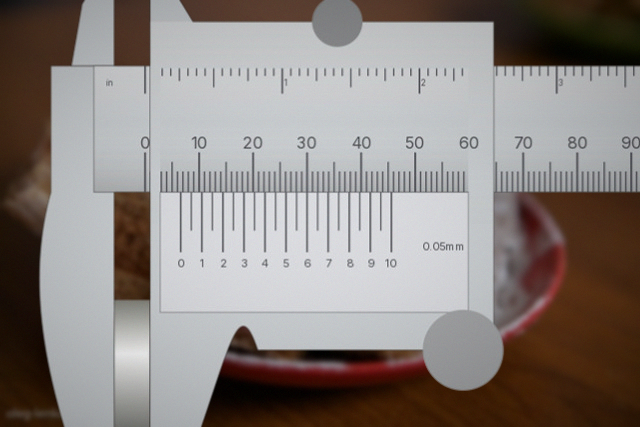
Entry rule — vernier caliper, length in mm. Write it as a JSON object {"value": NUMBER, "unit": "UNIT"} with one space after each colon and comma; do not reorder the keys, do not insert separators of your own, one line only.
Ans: {"value": 6.6, "unit": "mm"}
